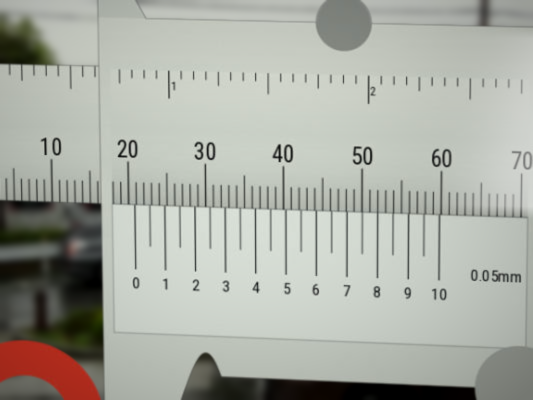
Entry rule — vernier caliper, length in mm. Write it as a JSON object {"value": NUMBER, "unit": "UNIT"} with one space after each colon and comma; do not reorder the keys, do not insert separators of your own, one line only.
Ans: {"value": 20.8, "unit": "mm"}
